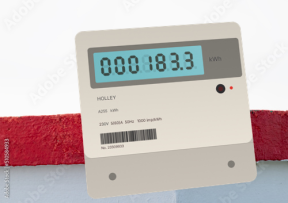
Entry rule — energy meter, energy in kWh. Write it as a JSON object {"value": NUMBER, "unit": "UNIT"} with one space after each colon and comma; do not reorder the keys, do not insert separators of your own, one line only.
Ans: {"value": 183.3, "unit": "kWh"}
